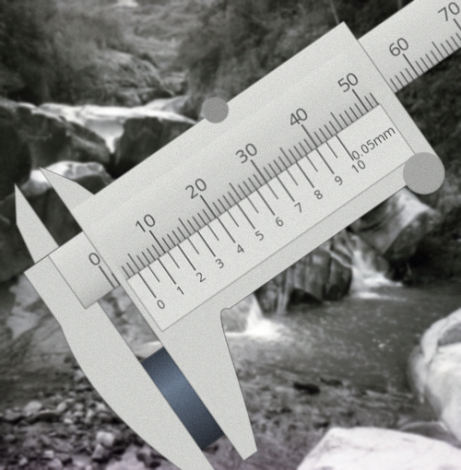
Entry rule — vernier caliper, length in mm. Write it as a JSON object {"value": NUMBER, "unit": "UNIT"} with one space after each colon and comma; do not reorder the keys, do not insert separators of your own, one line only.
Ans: {"value": 4.6, "unit": "mm"}
